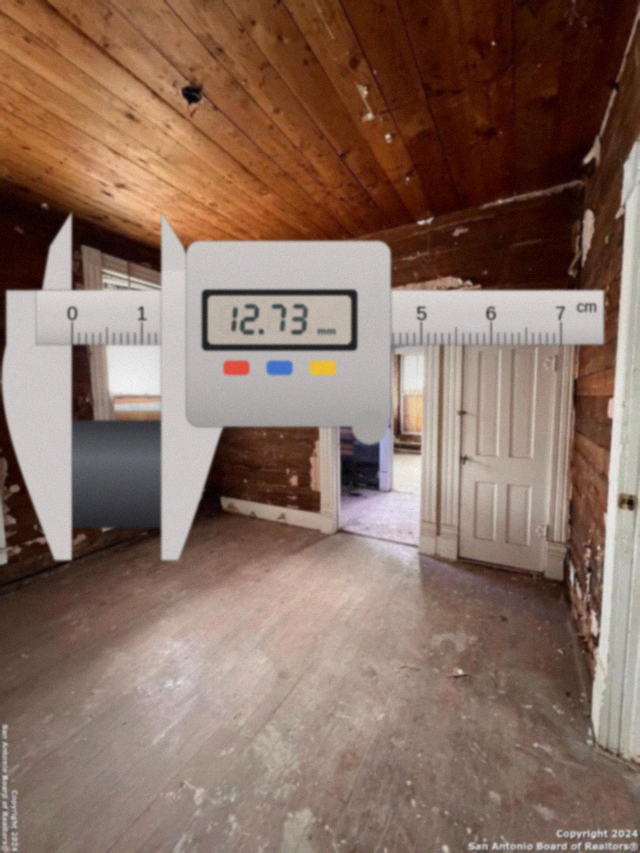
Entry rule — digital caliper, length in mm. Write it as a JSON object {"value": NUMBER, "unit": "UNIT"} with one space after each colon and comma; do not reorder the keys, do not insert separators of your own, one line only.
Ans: {"value": 12.73, "unit": "mm"}
